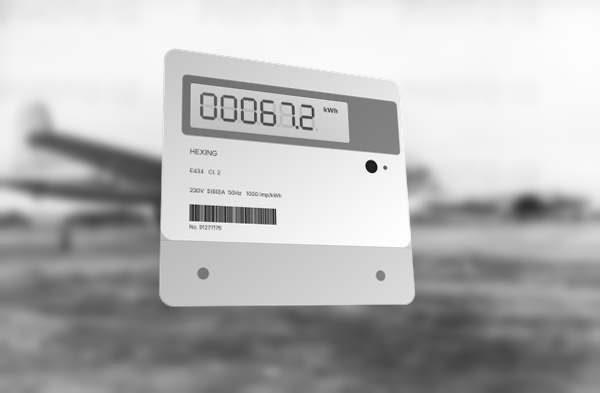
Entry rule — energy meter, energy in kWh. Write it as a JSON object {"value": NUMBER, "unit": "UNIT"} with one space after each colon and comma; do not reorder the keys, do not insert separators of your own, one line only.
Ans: {"value": 67.2, "unit": "kWh"}
